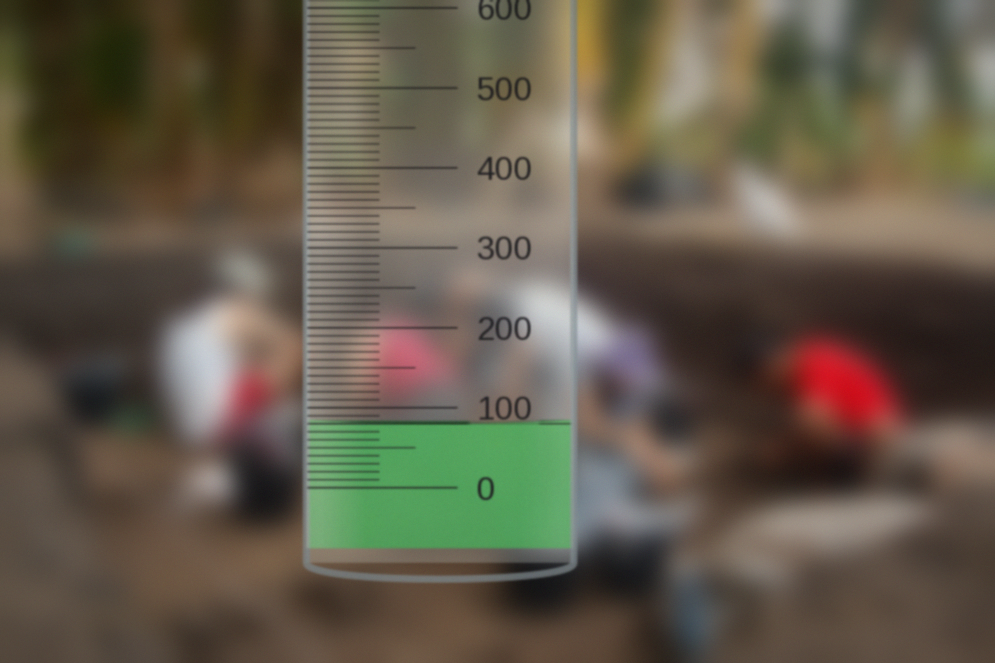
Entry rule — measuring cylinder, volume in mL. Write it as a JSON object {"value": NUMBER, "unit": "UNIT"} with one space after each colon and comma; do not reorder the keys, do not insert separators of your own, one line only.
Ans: {"value": 80, "unit": "mL"}
